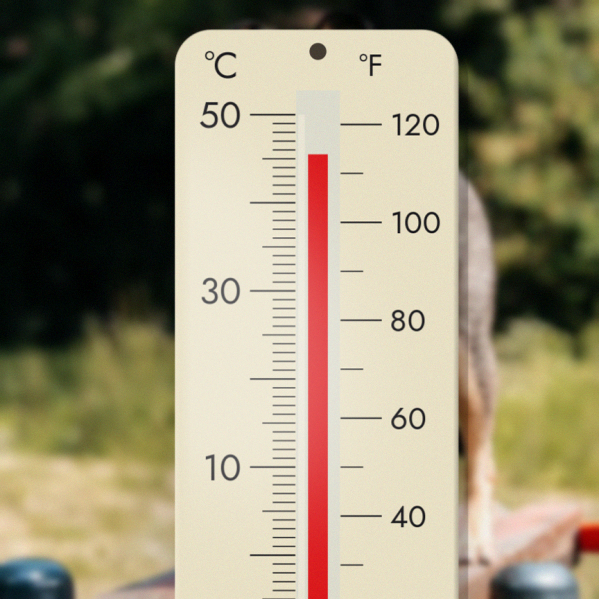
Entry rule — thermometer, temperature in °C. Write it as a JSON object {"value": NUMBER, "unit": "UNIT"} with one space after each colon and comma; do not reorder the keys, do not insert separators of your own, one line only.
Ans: {"value": 45.5, "unit": "°C"}
